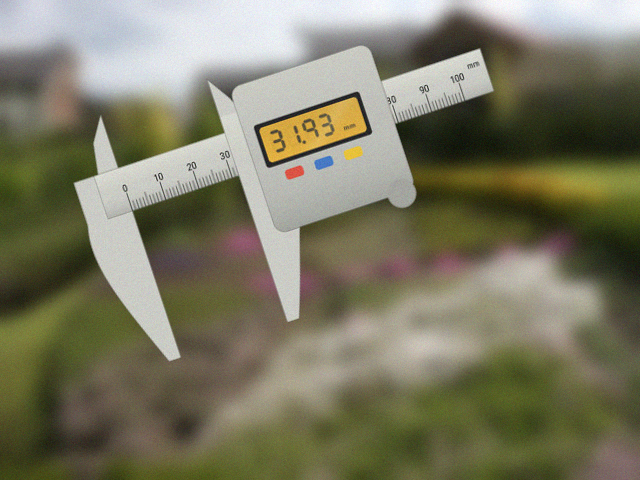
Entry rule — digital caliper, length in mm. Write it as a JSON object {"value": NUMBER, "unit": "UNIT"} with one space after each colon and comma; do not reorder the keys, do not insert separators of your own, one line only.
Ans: {"value": 31.93, "unit": "mm"}
